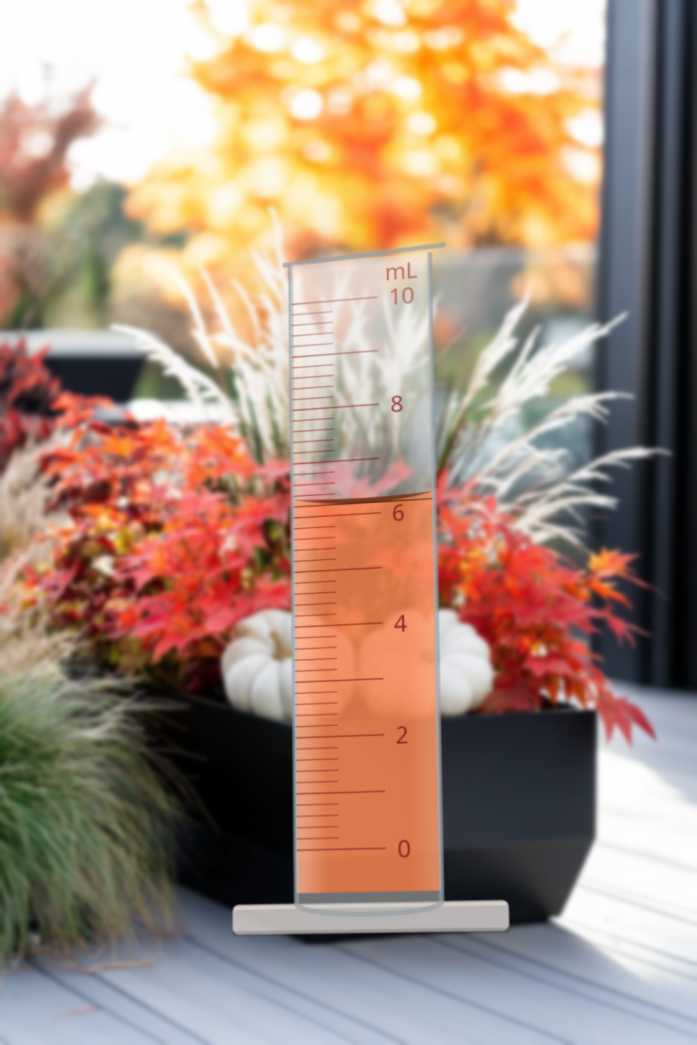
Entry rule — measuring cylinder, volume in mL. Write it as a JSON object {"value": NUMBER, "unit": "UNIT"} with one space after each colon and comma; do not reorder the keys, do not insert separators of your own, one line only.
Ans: {"value": 6.2, "unit": "mL"}
